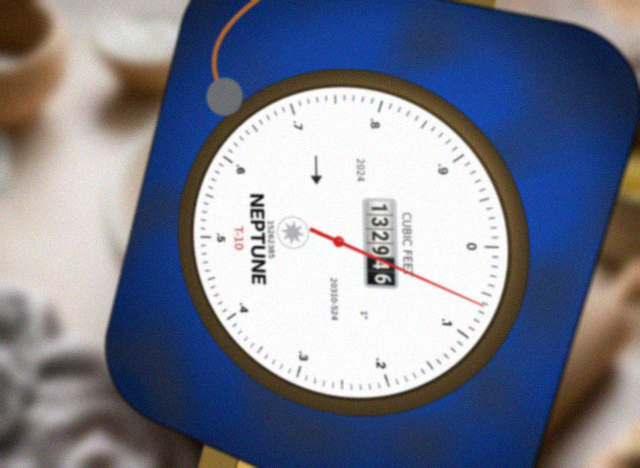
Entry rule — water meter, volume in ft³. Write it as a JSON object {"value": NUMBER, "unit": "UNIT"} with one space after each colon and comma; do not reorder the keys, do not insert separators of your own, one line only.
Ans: {"value": 132946.06, "unit": "ft³"}
